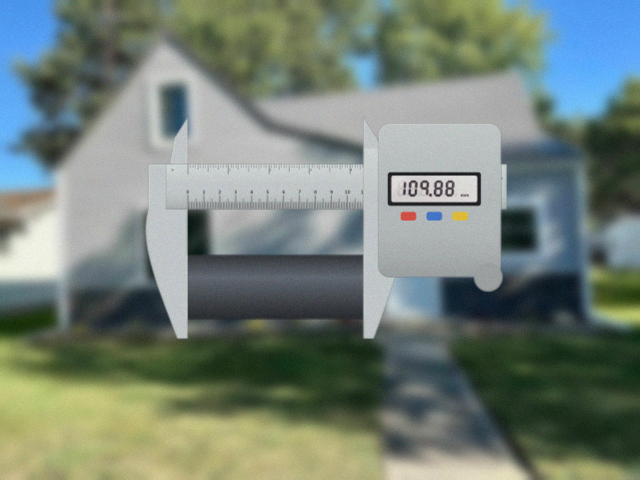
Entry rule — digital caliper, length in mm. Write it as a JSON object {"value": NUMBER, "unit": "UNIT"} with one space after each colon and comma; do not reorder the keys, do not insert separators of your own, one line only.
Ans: {"value": 109.88, "unit": "mm"}
